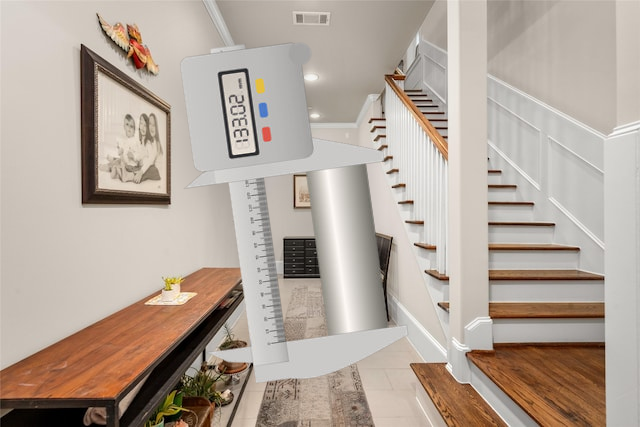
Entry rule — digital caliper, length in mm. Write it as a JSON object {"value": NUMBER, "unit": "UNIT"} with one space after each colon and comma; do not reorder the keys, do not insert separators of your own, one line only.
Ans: {"value": 133.02, "unit": "mm"}
